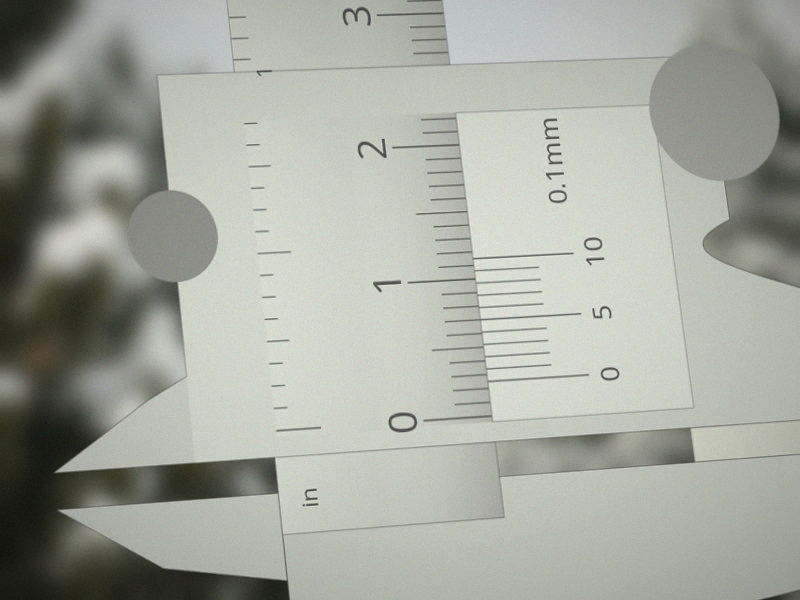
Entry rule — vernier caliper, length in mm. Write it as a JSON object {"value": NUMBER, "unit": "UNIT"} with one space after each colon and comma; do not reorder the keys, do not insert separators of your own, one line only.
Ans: {"value": 2.5, "unit": "mm"}
